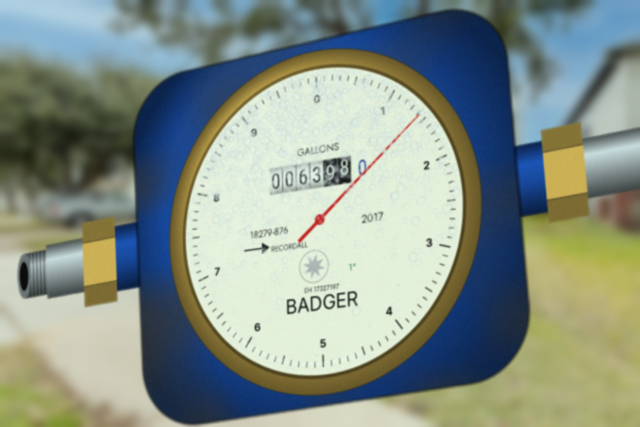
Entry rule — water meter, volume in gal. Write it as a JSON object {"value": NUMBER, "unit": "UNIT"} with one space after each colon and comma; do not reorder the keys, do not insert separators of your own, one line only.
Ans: {"value": 63981.4, "unit": "gal"}
